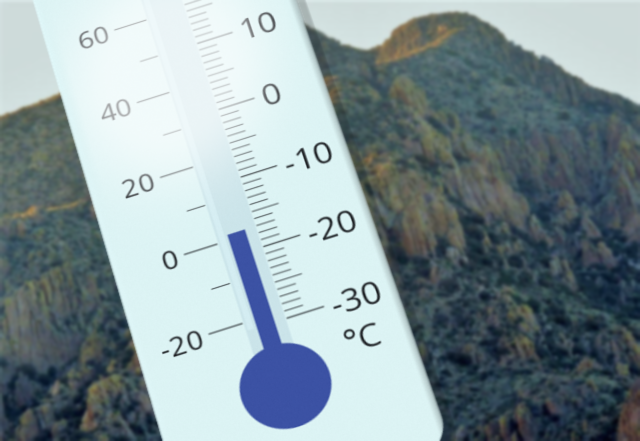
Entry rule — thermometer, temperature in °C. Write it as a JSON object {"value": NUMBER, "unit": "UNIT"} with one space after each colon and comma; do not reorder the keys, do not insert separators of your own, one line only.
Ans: {"value": -17, "unit": "°C"}
